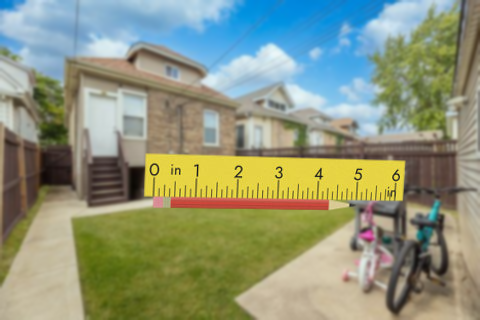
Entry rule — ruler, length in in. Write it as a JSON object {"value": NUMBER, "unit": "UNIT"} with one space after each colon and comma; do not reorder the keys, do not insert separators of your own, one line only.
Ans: {"value": 5, "unit": "in"}
